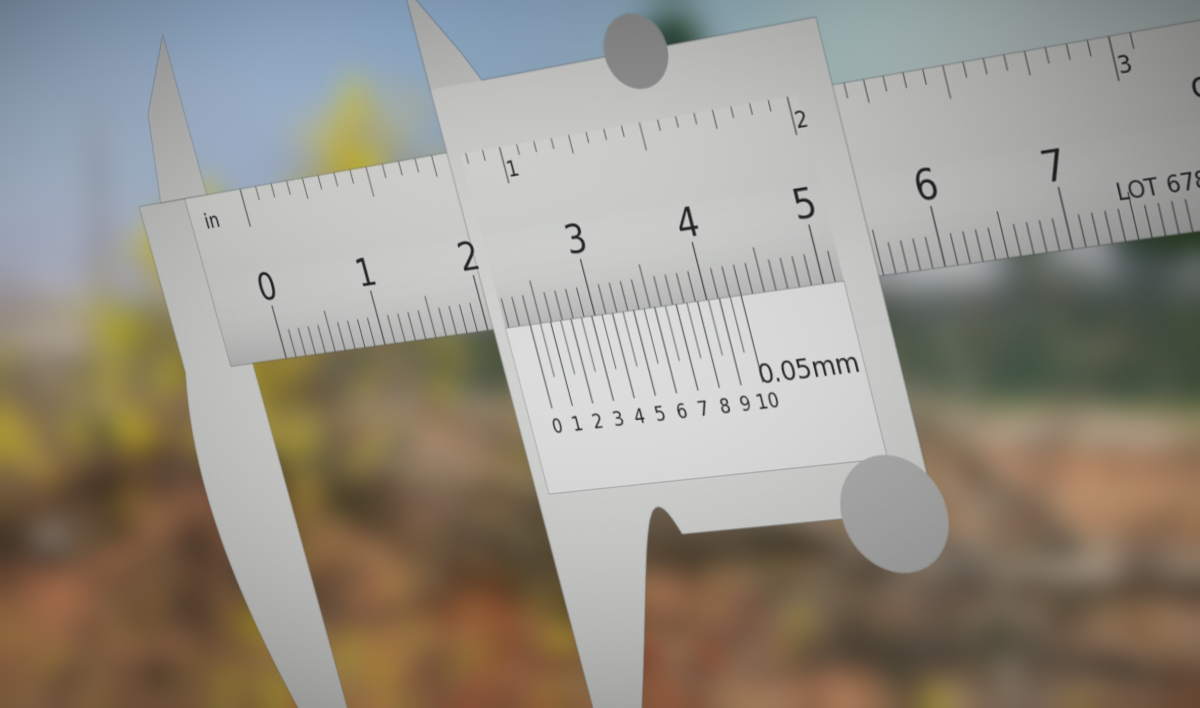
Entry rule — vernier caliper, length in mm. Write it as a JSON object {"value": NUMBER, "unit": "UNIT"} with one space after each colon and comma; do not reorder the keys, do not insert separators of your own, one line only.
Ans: {"value": 24.0, "unit": "mm"}
